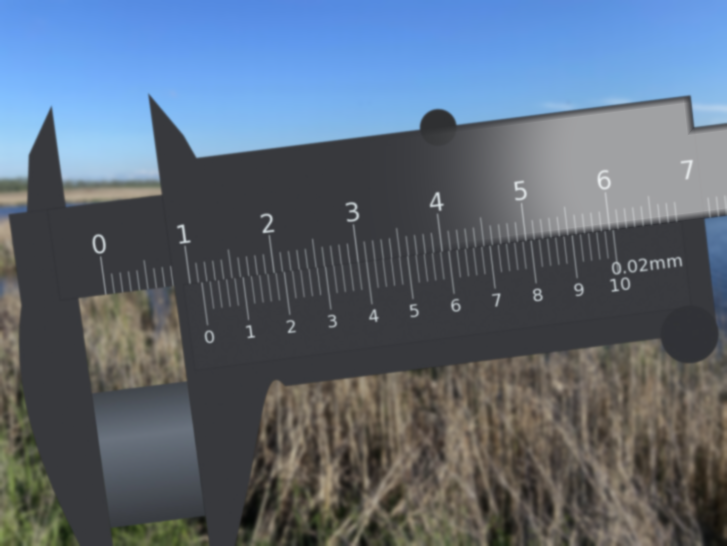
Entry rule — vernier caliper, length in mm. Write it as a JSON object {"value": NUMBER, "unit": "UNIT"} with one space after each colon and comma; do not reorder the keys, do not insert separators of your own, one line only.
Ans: {"value": 11.4, "unit": "mm"}
